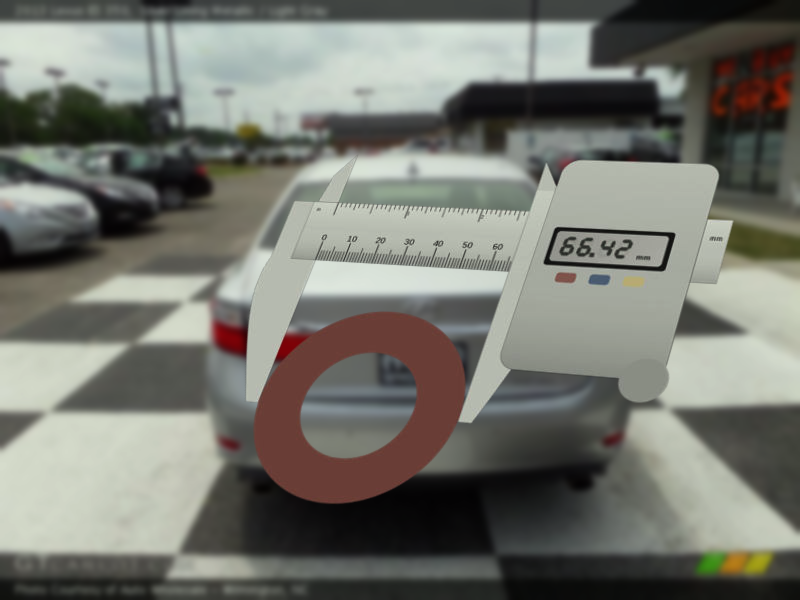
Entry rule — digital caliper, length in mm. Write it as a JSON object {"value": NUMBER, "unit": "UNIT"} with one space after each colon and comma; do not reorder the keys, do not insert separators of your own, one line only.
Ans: {"value": 66.42, "unit": "mm"}
